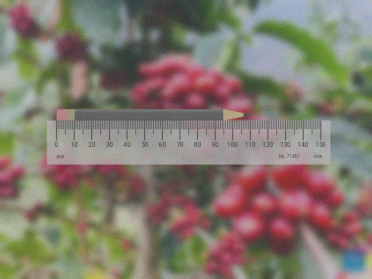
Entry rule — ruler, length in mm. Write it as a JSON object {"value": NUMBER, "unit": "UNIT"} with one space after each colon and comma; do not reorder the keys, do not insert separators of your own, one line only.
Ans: {"value": 110, "unit": "mm"}
